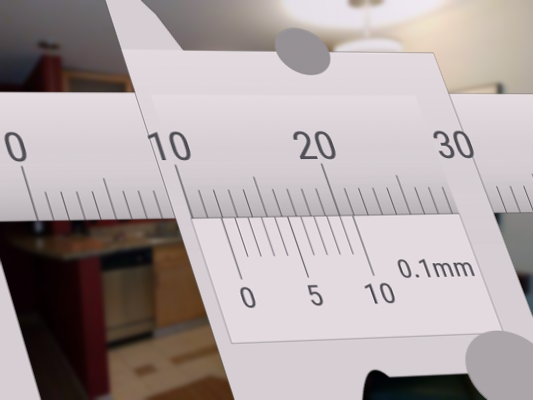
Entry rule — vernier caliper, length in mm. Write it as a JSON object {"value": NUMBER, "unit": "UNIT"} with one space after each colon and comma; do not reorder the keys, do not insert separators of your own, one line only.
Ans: {"value": 11.9, "unit": "mm"}
